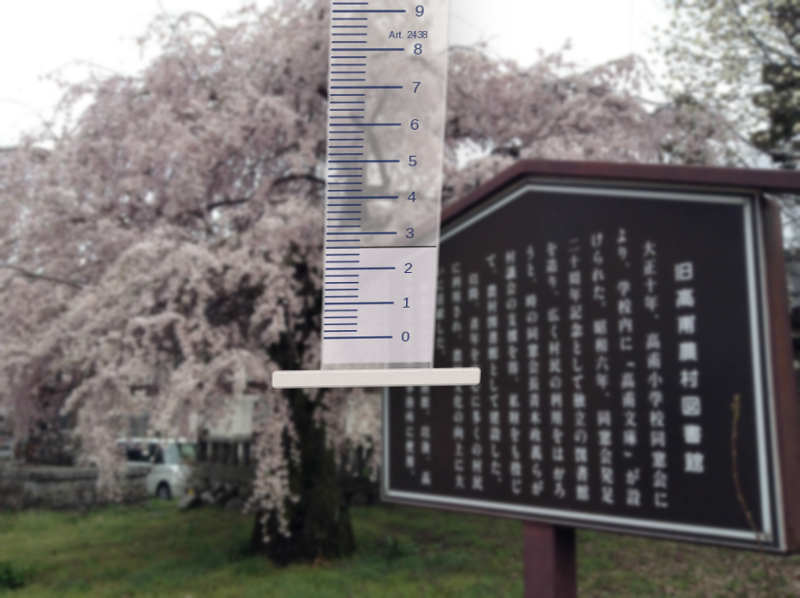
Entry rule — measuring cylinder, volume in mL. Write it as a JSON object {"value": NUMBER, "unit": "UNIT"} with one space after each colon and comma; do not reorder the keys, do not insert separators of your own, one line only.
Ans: {"value": 2.6, "unit": "mL"}
